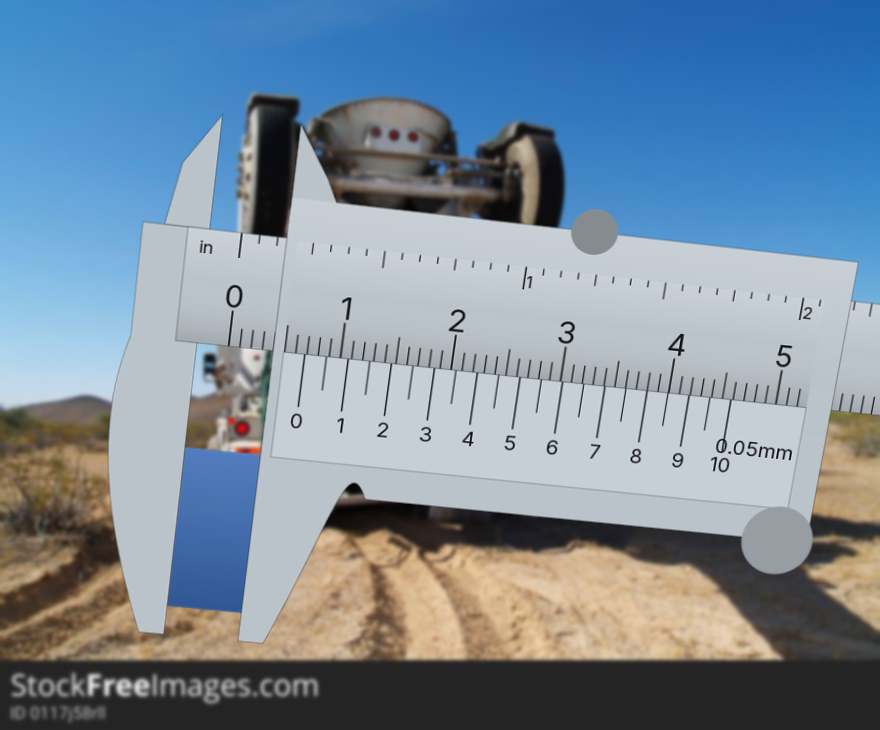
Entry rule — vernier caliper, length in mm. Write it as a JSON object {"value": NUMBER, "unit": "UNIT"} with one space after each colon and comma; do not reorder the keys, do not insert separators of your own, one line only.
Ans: {"value": 6.8, "unit": "mm"}
